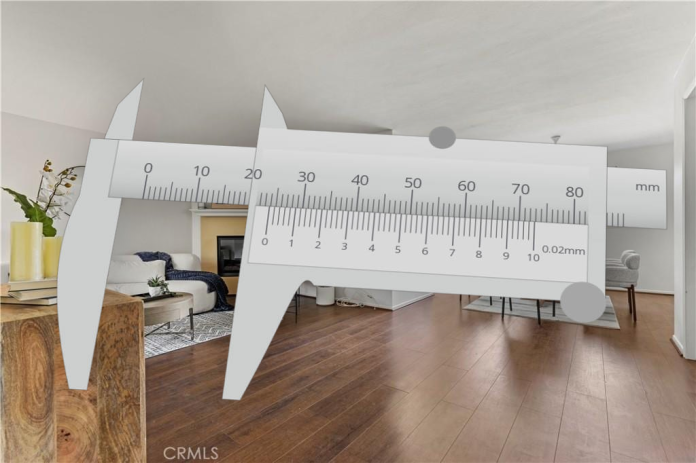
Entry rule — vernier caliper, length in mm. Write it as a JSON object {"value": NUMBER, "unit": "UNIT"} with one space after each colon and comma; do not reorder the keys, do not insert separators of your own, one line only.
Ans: {"value": 23.8, "unit": "mm"}
